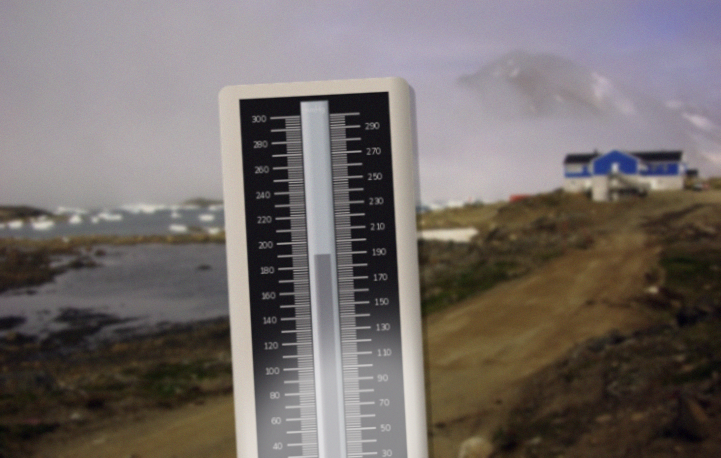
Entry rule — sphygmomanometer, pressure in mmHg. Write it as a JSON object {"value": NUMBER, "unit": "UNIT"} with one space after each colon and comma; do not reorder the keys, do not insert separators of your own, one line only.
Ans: {"value": 190, "unit": "mmHg"}
